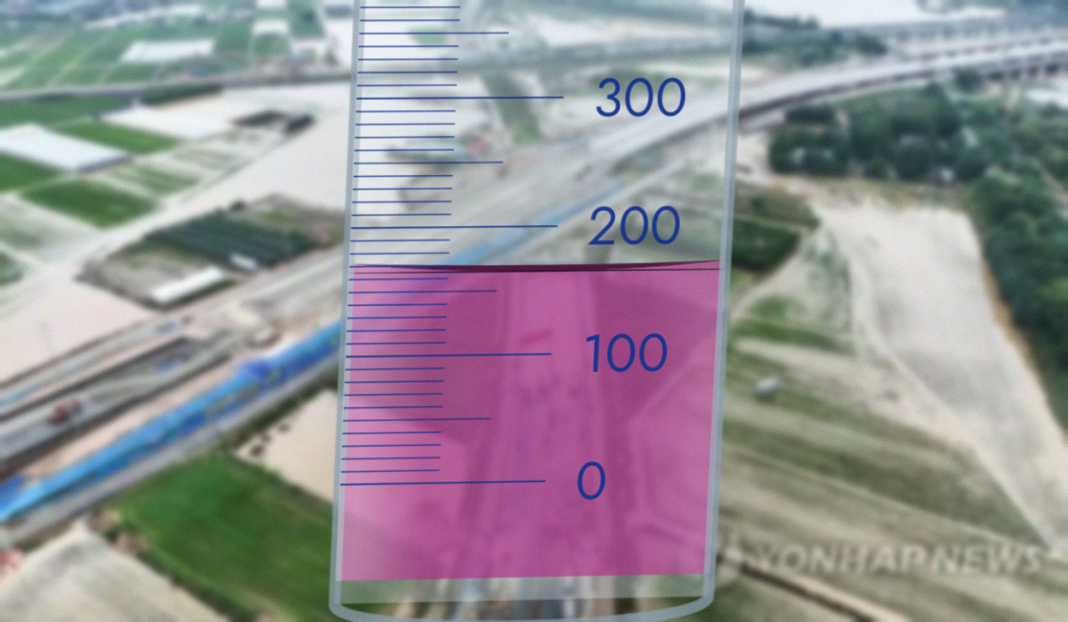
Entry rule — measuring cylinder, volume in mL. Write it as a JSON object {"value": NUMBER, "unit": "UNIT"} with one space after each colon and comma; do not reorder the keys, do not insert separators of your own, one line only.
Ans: {"value": 165, "unit": "mL"}
